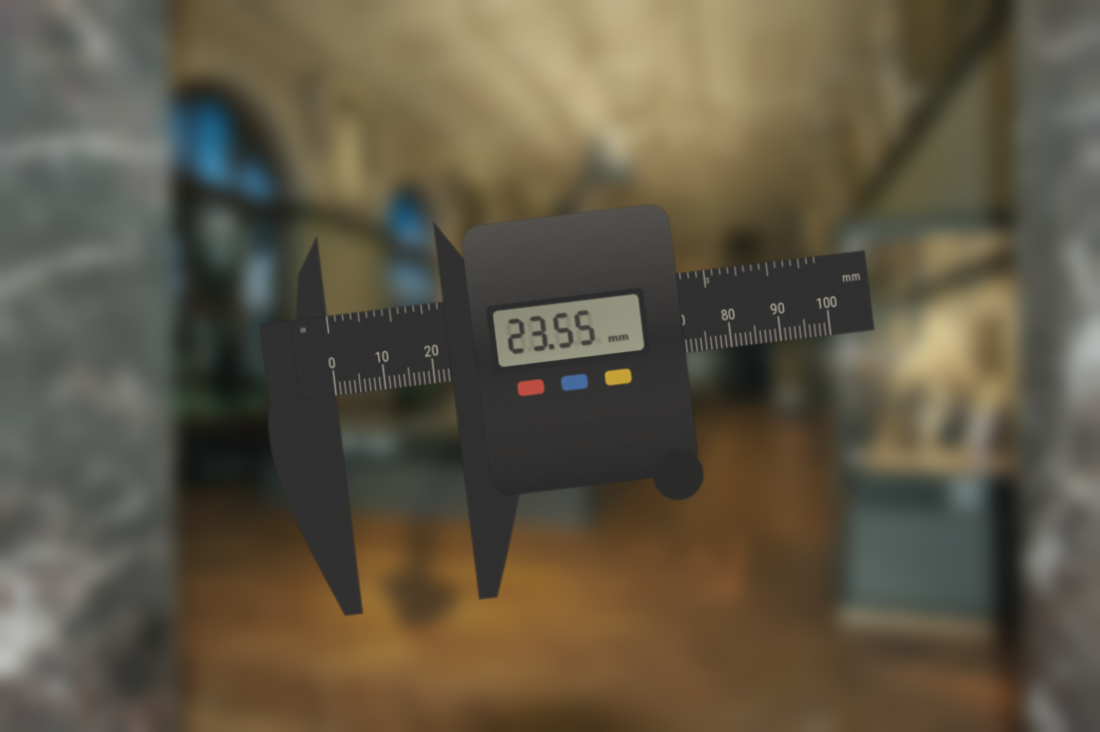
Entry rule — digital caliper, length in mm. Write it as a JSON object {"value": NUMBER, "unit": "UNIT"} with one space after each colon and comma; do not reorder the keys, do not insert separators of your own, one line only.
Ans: {"value": 23.55, "unit": "mm"}
